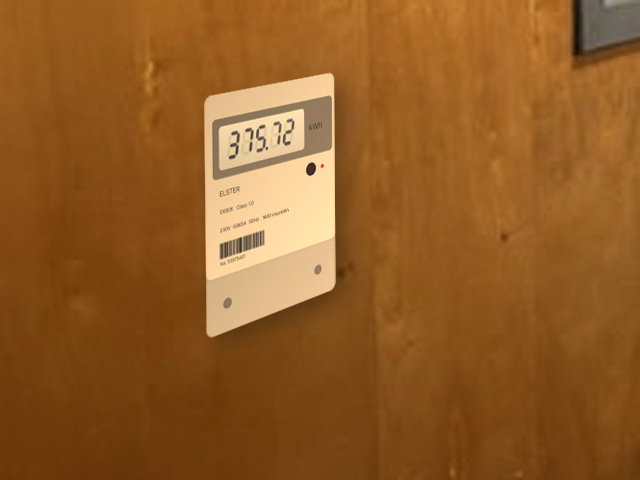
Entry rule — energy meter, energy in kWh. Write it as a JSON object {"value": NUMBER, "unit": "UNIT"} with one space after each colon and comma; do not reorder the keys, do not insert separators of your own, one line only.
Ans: {"value": 375.72, "unit": "kWh"}
